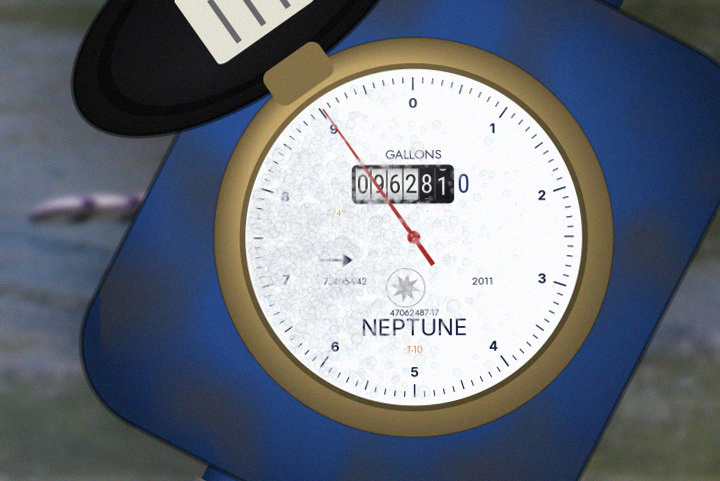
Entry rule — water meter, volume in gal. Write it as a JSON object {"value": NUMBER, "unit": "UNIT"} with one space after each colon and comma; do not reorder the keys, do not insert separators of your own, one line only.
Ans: {"value": 962809.0, "unit": "gal"}
